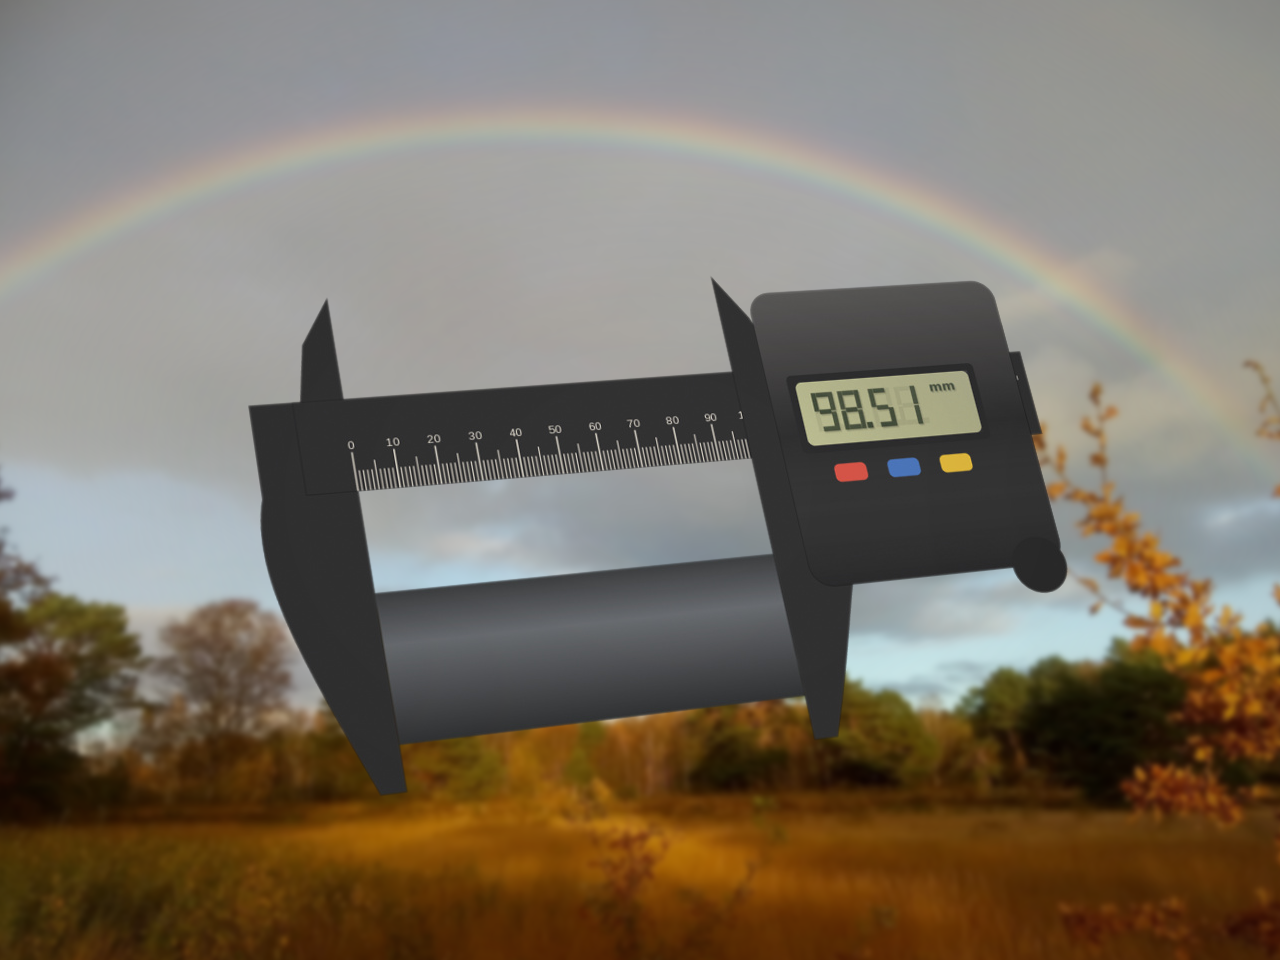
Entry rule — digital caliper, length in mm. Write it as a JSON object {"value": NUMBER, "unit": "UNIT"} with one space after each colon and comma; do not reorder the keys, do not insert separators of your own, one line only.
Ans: {"value": 98.51, "unit": "mm"}
